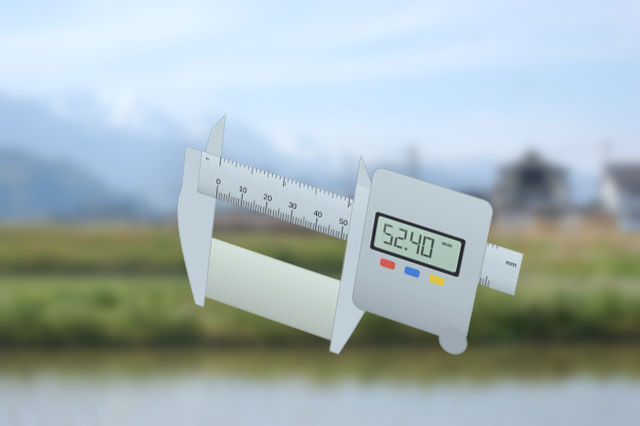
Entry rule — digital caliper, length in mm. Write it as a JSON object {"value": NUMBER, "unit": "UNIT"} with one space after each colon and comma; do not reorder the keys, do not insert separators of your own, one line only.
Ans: {"value": 52.40, "unit": "mm"}
